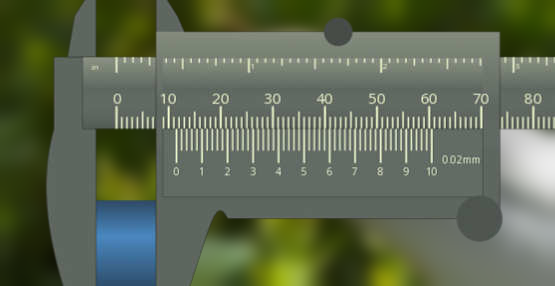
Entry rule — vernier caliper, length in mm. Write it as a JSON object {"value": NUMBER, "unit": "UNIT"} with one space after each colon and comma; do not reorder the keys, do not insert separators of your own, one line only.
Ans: {"value": 11.5, "unit": "mm"}
